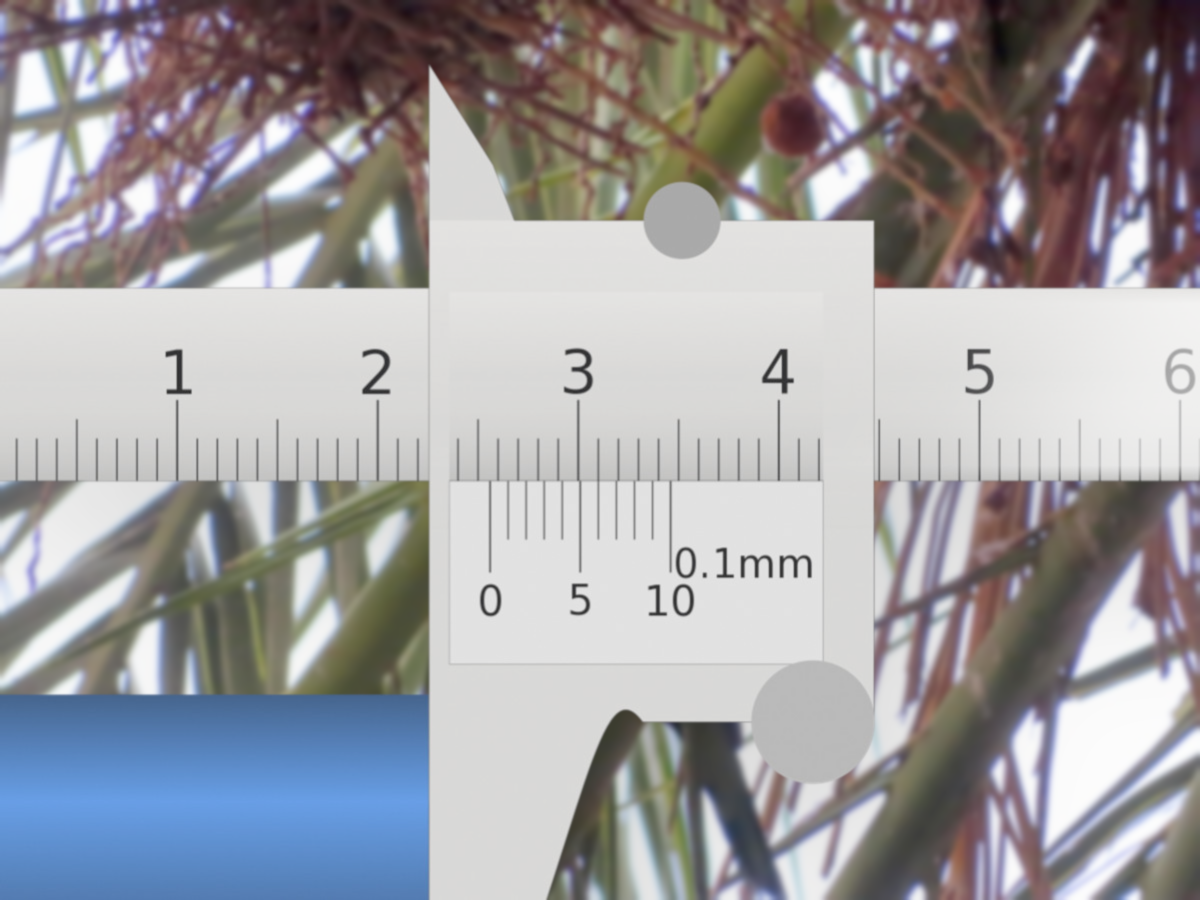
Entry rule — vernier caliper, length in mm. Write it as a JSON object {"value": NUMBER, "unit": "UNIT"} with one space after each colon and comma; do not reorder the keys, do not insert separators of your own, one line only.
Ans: {"value": 25.6, "unit": "mm"}
